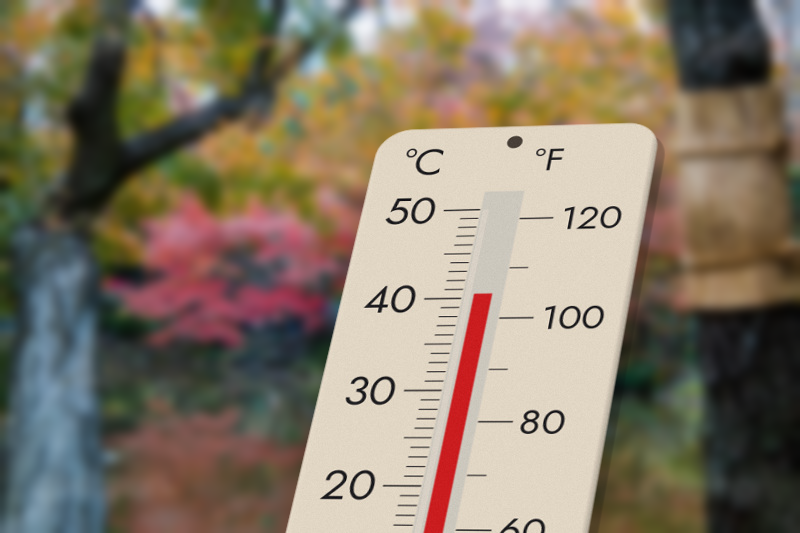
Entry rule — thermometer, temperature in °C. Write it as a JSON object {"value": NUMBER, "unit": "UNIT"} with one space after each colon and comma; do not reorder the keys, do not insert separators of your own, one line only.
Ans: {"value": 40.5, "unit": "°C"}
